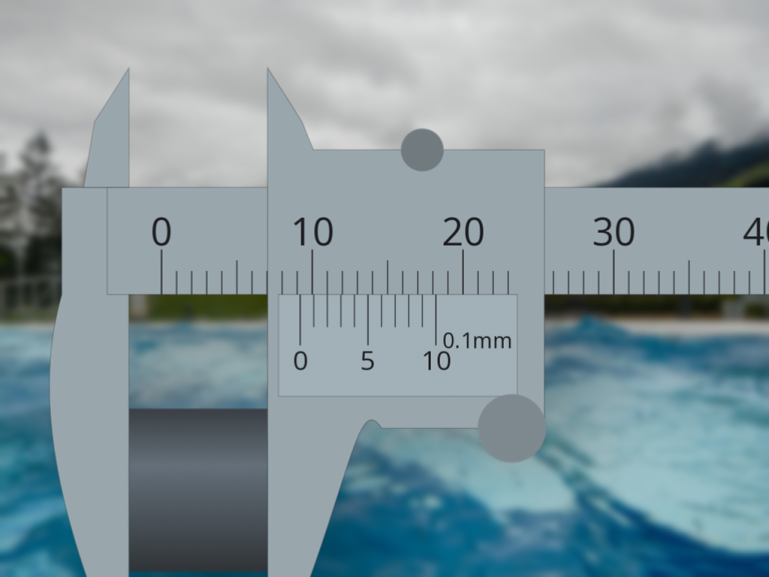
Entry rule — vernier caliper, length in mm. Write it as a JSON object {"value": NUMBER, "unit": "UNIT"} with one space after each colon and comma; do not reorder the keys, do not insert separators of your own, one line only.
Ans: {"value": 9.2, "unit": "mm"}
